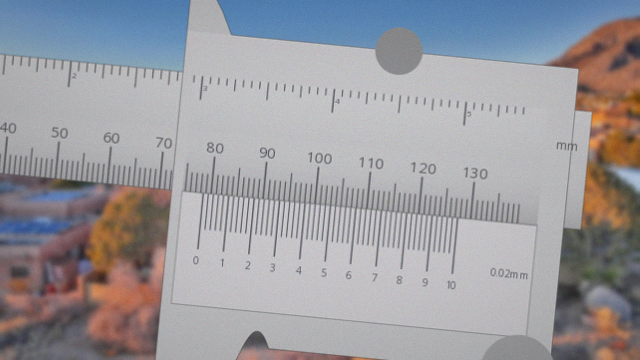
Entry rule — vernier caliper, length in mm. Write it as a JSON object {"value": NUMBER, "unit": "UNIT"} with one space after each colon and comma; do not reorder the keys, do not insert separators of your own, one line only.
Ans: {"value": 78.5, "unit": "mm"}
